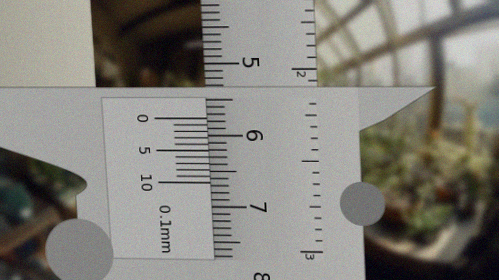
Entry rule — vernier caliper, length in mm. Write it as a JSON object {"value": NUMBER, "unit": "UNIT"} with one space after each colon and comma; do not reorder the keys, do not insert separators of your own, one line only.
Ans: {"value": 57.6, "unit": "mm"}
